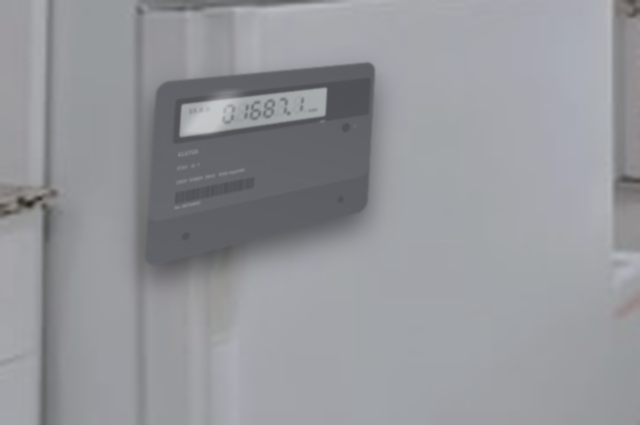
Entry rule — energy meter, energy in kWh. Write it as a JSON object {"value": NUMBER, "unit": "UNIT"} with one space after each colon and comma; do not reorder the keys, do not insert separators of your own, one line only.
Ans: {"value": 1687.1, "unit": "kWh"}
